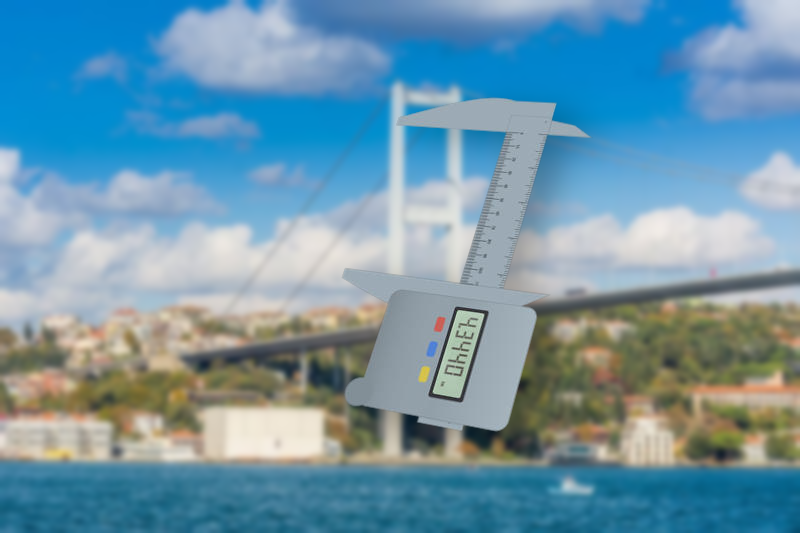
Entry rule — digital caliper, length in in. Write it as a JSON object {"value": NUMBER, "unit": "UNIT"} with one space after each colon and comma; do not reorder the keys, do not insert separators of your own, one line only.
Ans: {"value": 4.3440, "unit": "in"}
